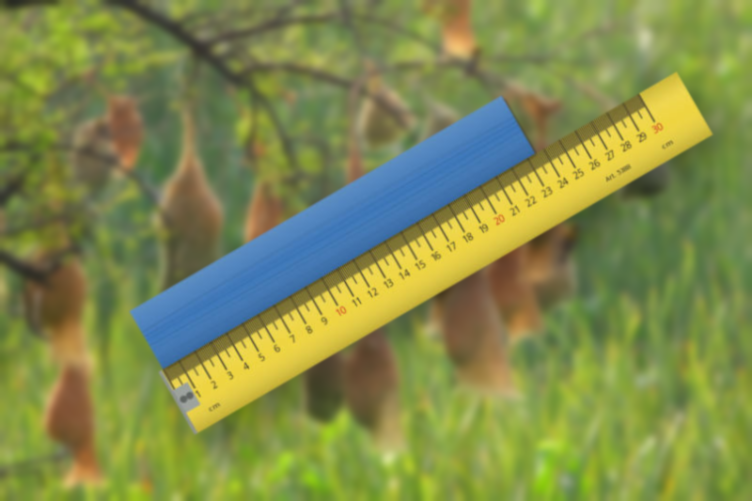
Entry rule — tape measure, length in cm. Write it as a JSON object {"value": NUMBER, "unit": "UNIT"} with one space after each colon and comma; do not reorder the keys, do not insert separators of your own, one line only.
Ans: {"value": 23.5, "unit": "cm"}
